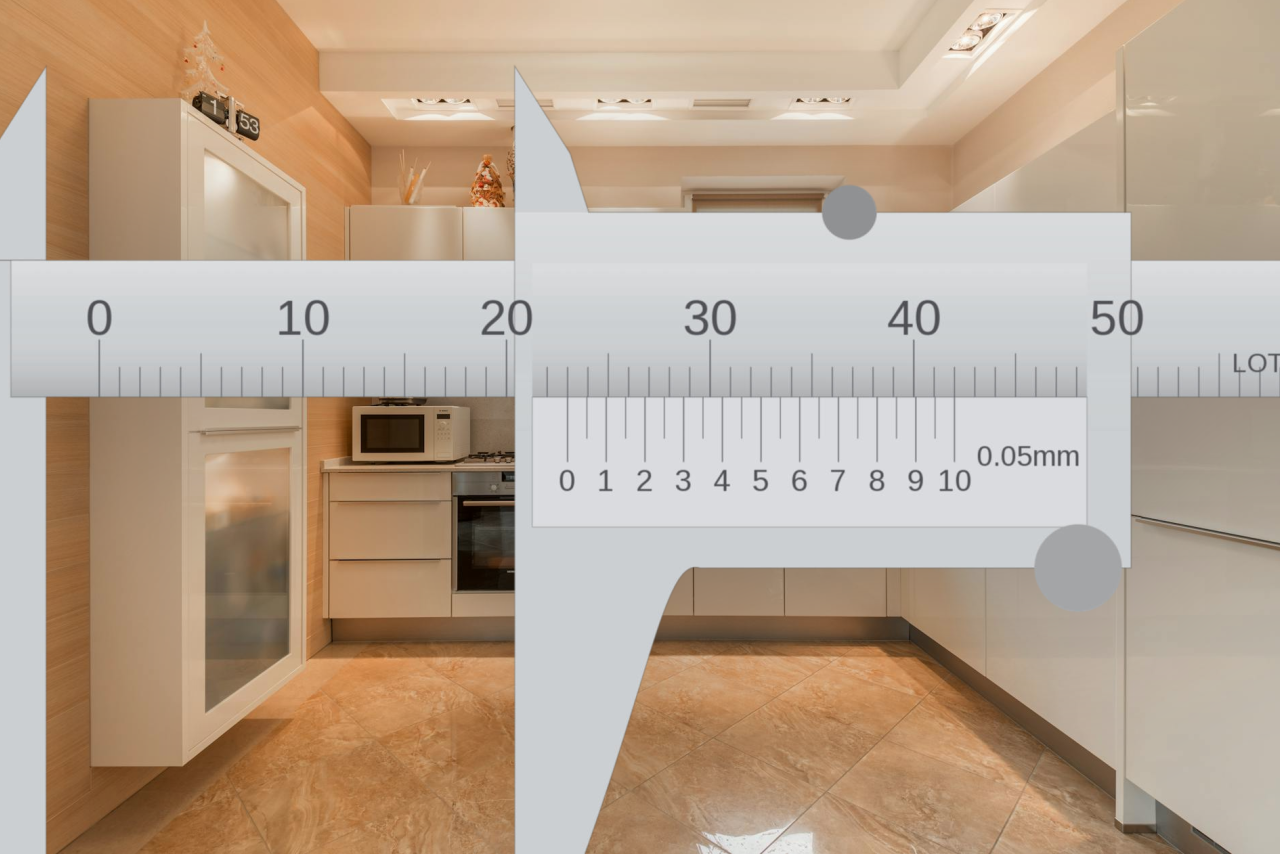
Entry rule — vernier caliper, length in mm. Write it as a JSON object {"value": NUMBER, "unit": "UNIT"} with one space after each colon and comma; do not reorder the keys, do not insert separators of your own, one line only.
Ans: {"value": 23.0, "unit": "mm"}
